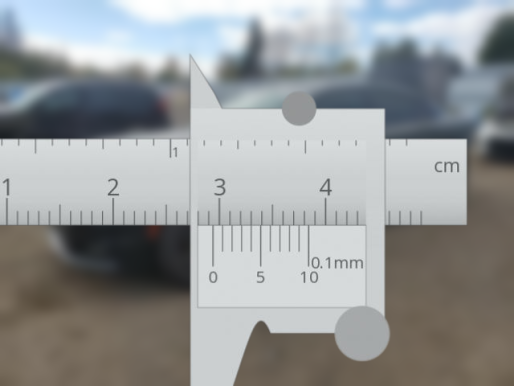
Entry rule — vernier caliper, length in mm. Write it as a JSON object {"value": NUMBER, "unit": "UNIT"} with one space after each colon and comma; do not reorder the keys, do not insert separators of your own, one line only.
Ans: {"value": 29.4, "unit": "mm"}
